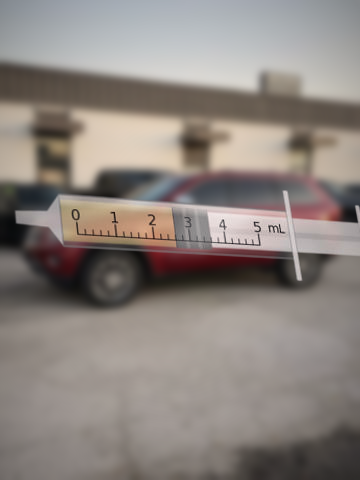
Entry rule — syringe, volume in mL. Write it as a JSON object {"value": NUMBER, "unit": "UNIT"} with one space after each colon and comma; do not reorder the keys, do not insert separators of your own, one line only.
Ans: {"value": 2.6, "unit": "mL"}
